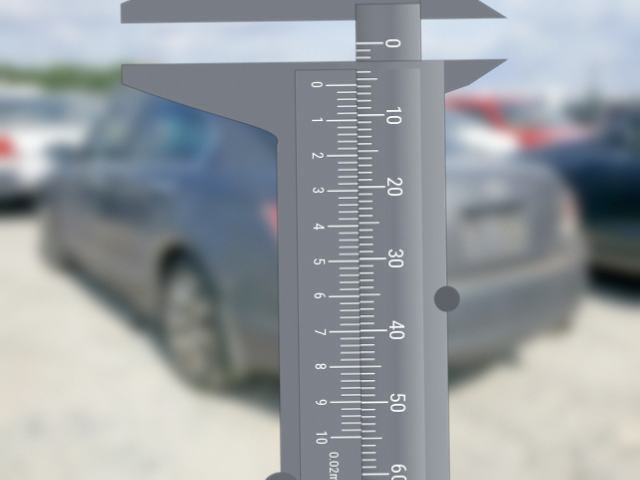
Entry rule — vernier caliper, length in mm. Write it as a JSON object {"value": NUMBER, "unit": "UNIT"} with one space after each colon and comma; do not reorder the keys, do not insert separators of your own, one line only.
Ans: {"value": 5.8, "unit": "mm"}
